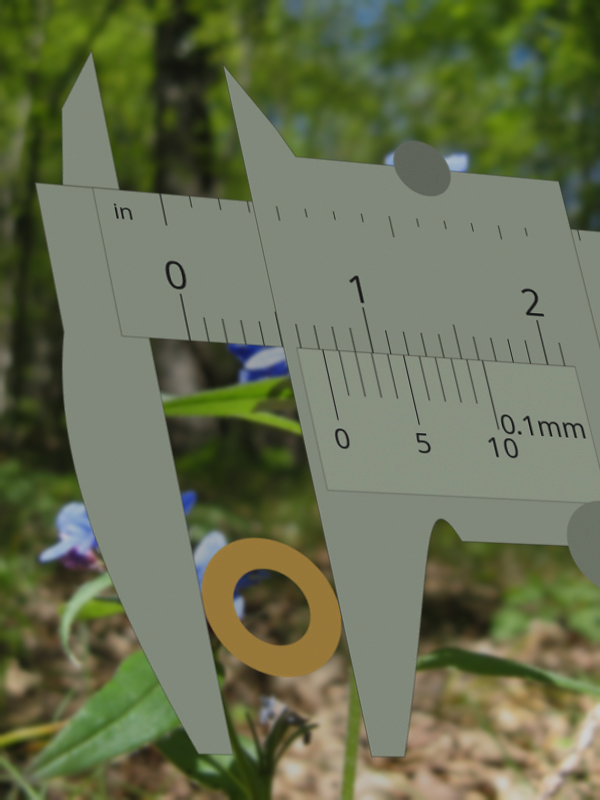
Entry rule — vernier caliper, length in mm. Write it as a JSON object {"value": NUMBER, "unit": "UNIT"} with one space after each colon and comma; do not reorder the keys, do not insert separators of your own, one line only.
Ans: {"value": 7.2, "unit": "mm"}
